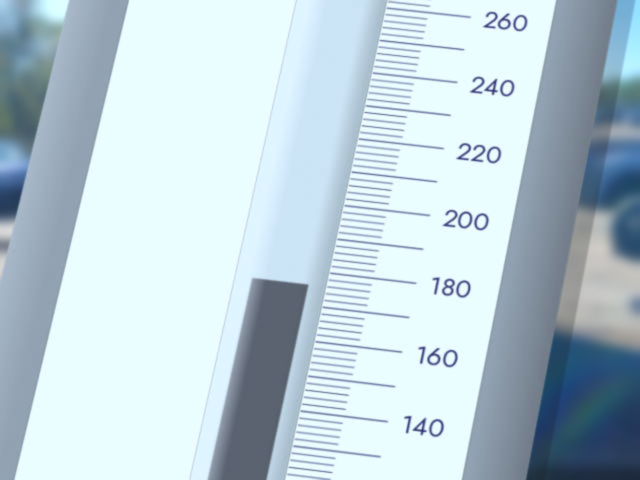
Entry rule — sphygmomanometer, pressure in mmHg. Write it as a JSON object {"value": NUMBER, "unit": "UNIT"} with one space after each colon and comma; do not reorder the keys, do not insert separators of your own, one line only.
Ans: {"value": 176, "unit": "mmHg"}
